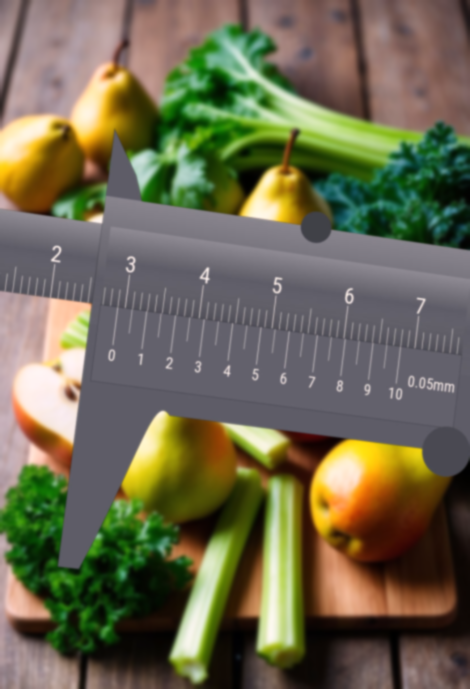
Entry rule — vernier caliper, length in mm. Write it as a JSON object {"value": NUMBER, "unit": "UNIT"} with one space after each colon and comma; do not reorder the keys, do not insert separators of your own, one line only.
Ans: {"value": 29.0, "unit": "mm"}
